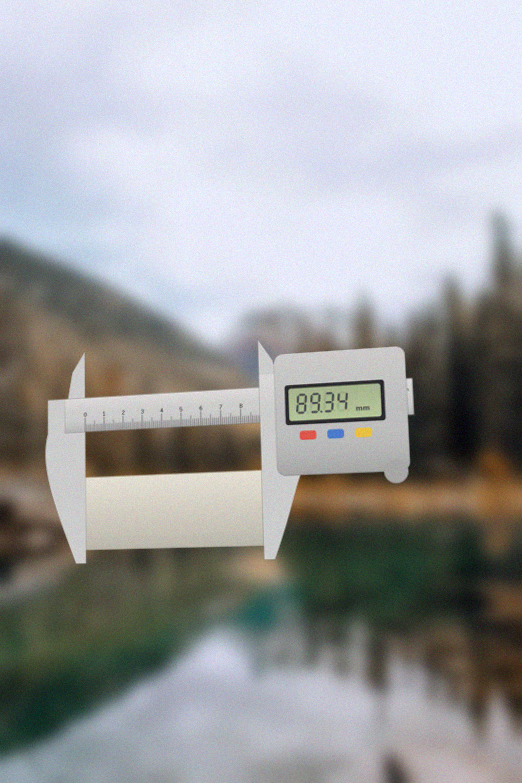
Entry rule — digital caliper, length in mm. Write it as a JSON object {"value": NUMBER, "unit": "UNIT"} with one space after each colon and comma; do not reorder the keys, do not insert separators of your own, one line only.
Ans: {"value": 89.34, "unit": "mm"}
